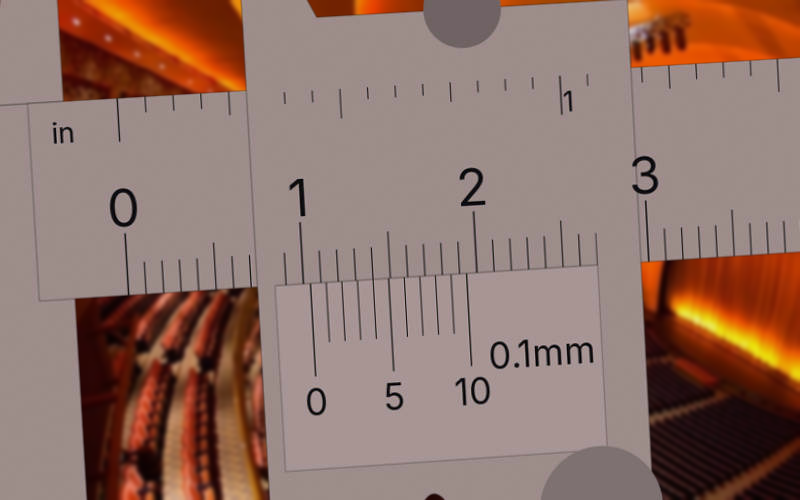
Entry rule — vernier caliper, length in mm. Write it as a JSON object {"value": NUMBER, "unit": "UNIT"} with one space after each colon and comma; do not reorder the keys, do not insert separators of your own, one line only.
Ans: {"value": 10.4, "unit": "mm"}
